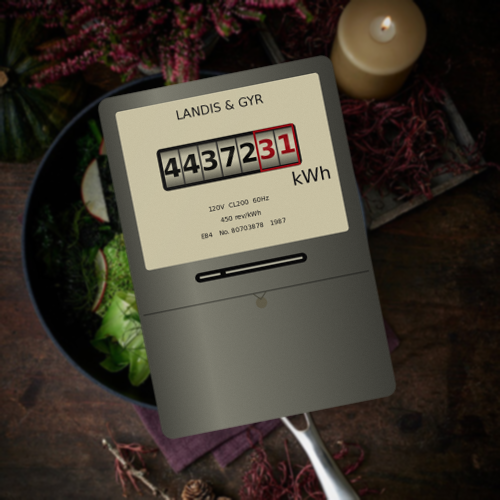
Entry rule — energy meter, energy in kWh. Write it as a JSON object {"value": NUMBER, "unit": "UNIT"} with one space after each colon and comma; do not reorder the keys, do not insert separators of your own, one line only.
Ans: {"value": 44372.31, "unit": "kWh"}
